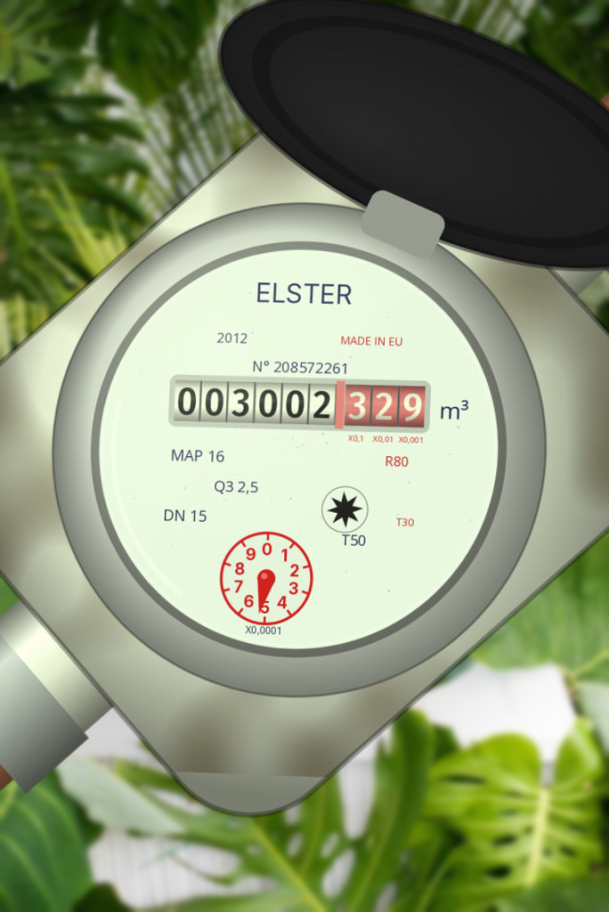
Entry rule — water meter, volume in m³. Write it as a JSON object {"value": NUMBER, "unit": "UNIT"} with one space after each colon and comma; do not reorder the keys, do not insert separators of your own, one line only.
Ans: {"value": 3002.3295, "unit": "m³"}
